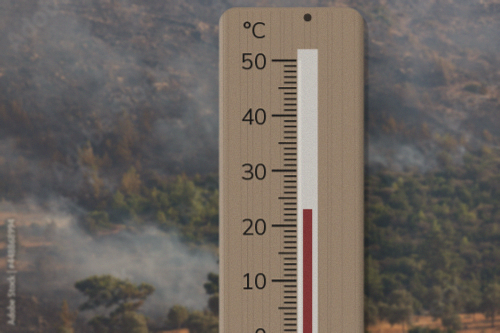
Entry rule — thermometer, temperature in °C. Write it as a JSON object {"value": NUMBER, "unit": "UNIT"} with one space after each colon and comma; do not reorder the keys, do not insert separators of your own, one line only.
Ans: {"value": 23, "unit": "°C"}
